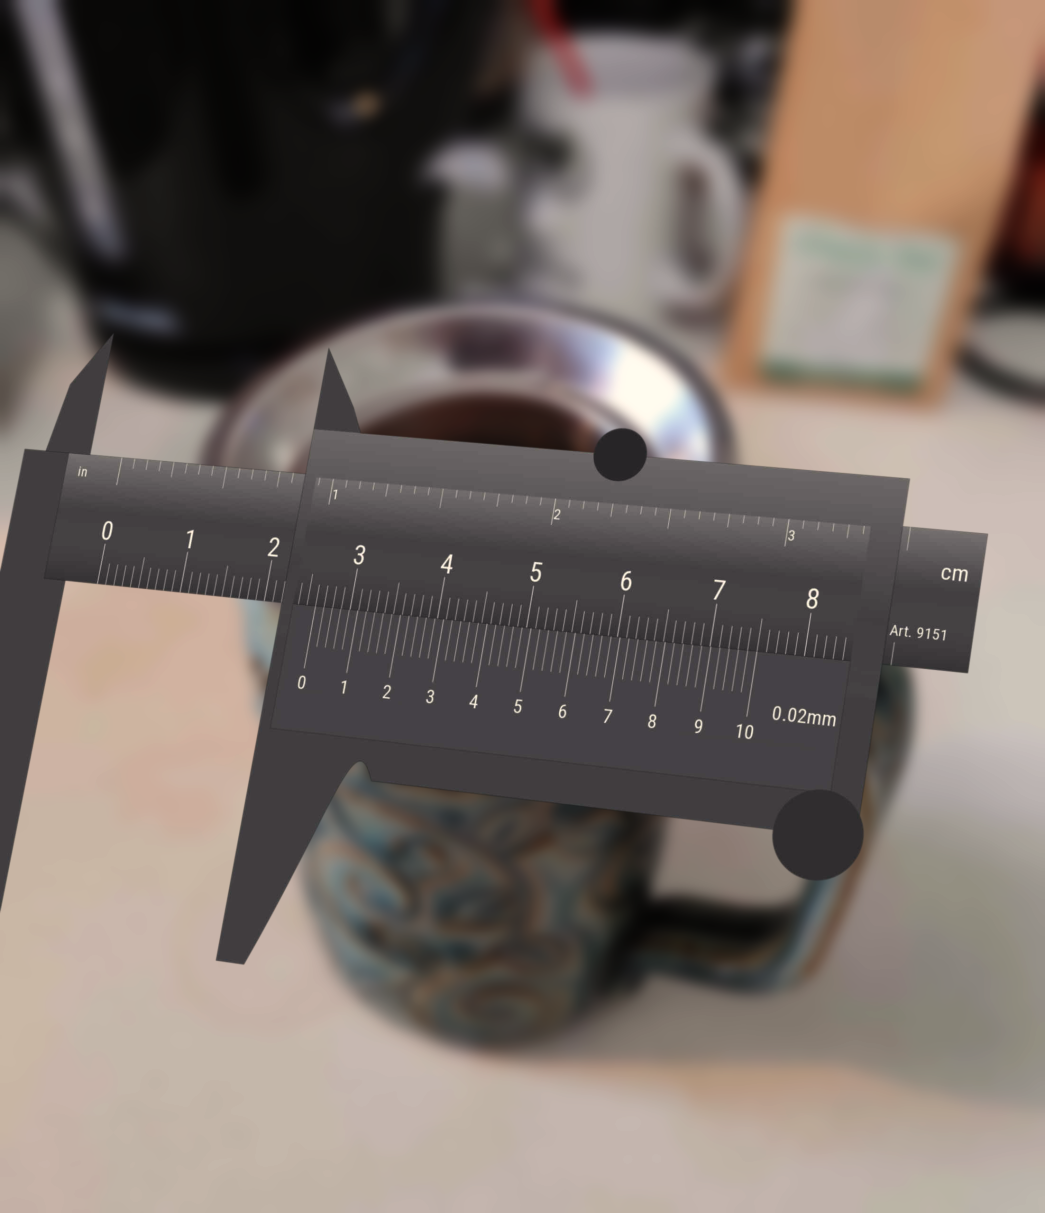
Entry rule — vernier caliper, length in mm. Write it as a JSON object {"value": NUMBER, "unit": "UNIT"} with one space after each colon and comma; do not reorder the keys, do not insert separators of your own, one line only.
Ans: {"value": 26.0, "unit": "mm"}
